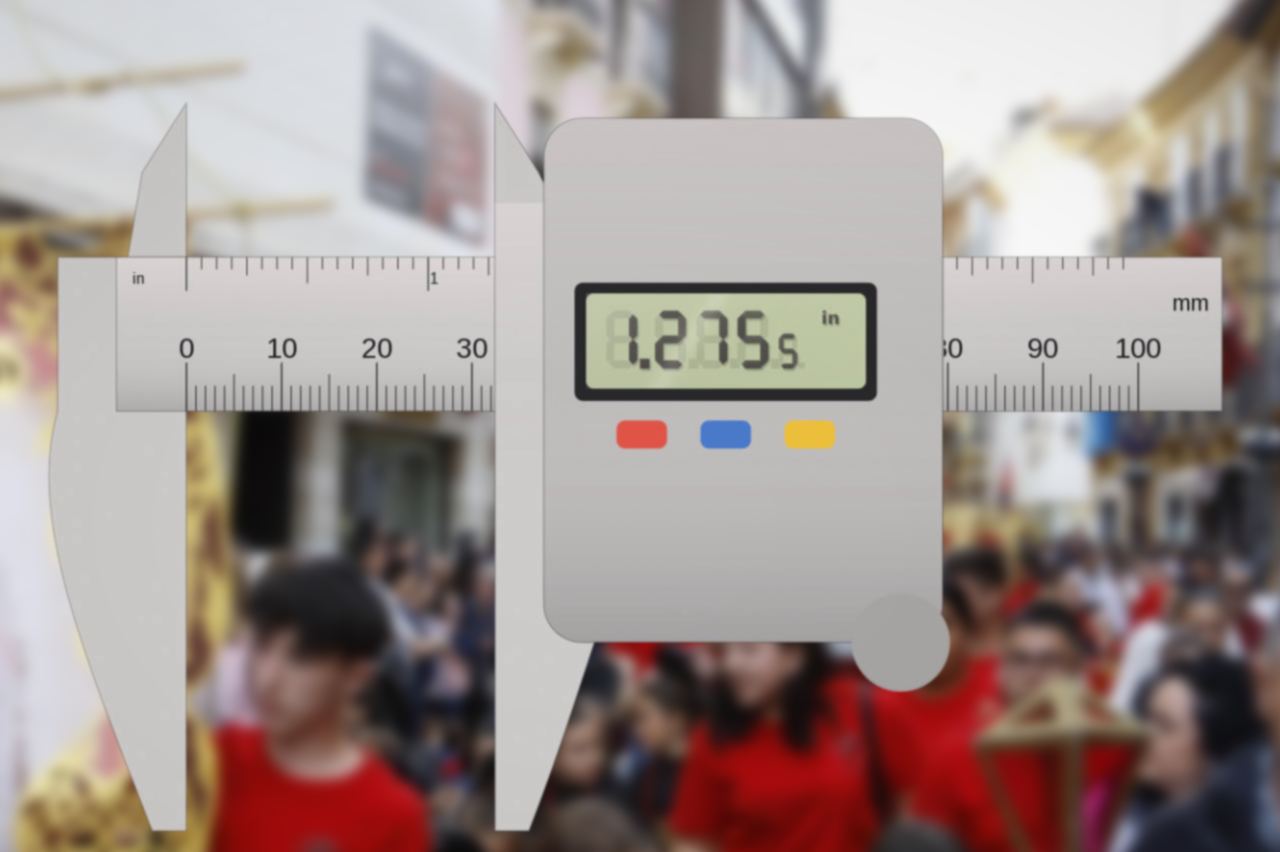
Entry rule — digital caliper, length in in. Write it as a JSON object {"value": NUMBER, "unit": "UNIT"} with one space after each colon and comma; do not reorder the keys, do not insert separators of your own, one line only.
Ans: {"value": 1.2755, "unit": "in"}
